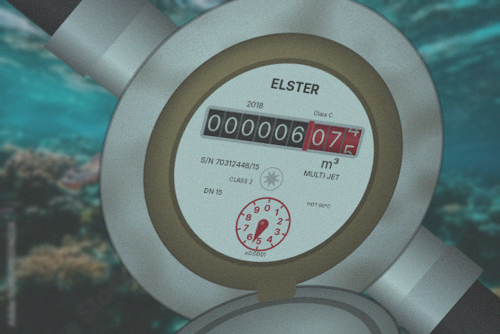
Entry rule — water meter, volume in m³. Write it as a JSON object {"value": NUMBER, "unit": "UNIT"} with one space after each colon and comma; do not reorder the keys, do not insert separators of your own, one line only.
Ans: {"value": 6.0745, "unit": "m³"}
